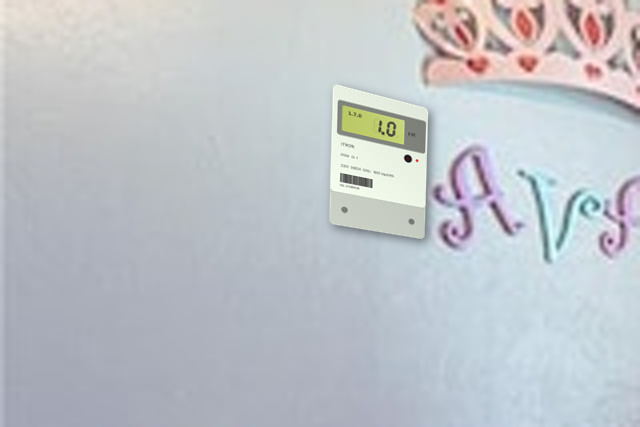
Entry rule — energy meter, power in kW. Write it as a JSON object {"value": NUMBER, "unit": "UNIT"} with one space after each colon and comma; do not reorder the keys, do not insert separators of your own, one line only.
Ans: {"value": 1.0, "unit": "kW"}
